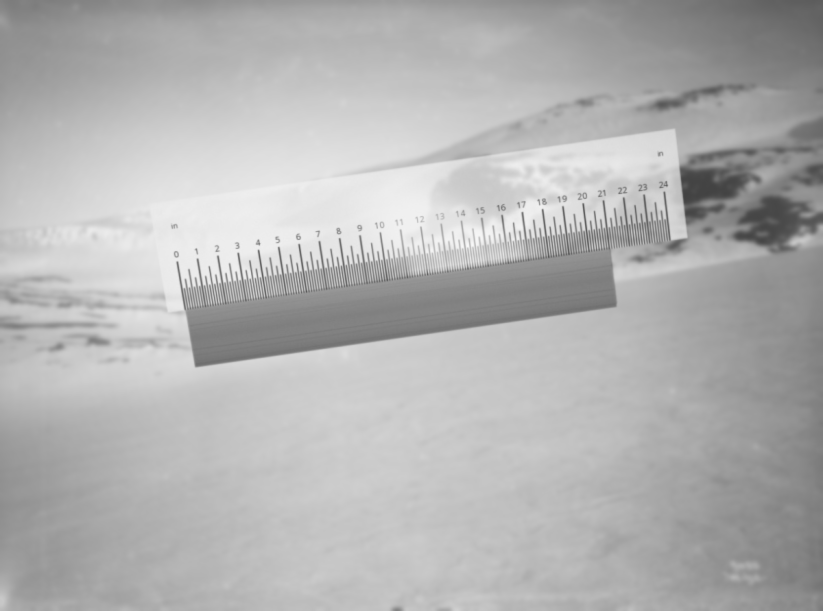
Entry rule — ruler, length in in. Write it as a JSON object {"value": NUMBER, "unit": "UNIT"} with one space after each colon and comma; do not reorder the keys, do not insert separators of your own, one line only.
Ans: {"value": 21, "unit": "in"}
